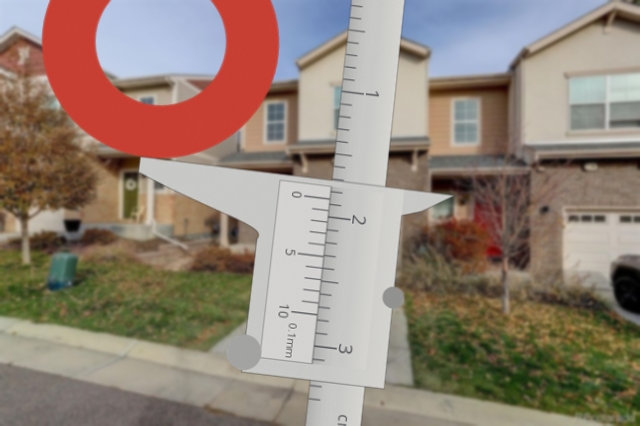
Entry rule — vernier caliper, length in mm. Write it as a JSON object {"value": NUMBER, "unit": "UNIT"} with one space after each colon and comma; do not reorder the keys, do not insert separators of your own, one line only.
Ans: {"value": 18.6, "unit": "mm"}
